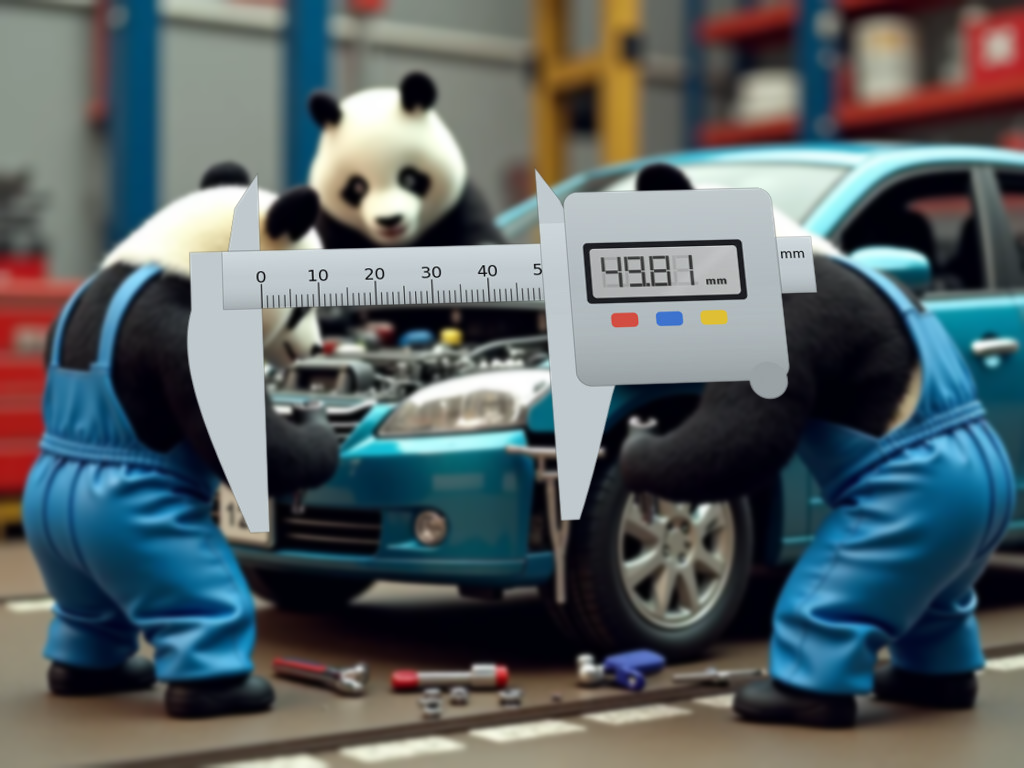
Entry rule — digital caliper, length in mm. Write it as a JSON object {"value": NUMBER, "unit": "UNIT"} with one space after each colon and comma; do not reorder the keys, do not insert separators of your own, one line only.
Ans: {"value": 49.81, "unit": "mm"}
